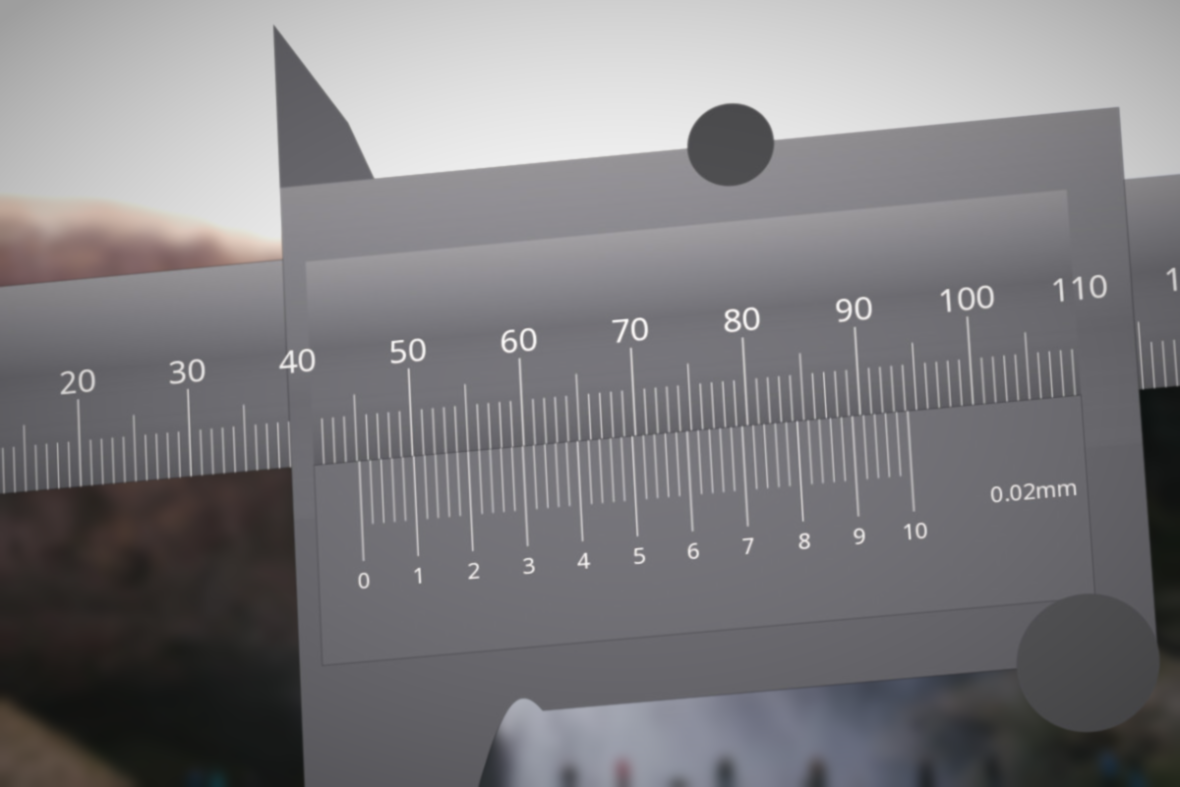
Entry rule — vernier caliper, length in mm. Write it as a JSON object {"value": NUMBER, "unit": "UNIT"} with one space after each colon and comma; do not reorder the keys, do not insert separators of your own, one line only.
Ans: {"value": 45.2, "unit": "mm"}
